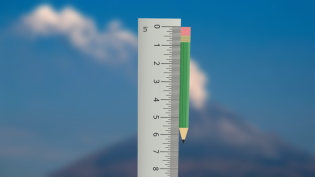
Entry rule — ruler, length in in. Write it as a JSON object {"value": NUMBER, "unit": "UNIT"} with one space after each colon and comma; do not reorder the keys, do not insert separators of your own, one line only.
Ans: {"value": 6.5, "unit": "in"}
